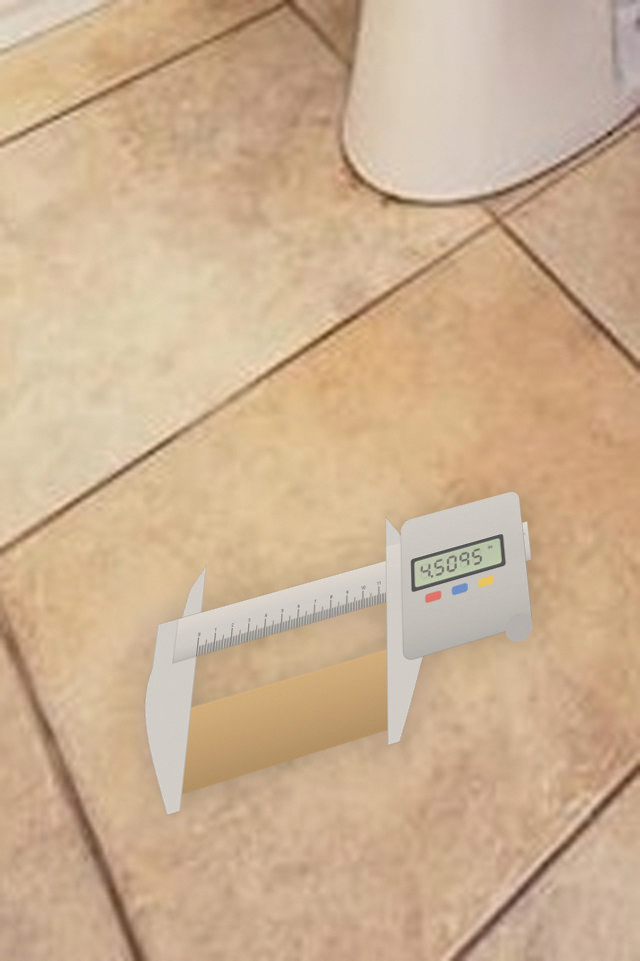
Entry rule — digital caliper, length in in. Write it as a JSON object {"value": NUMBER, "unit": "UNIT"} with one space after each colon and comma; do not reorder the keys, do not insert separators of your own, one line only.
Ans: {"value": 4.5095, "unit": "in"}
